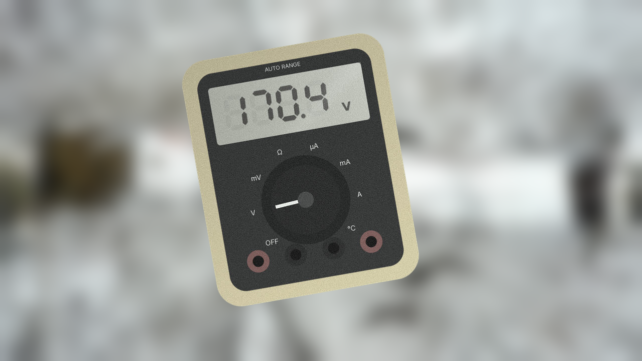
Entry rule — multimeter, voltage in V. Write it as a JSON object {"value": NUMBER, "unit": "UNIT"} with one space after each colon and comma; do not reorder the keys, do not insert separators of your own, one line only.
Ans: {"value": 170.4, "unit": "V"}
